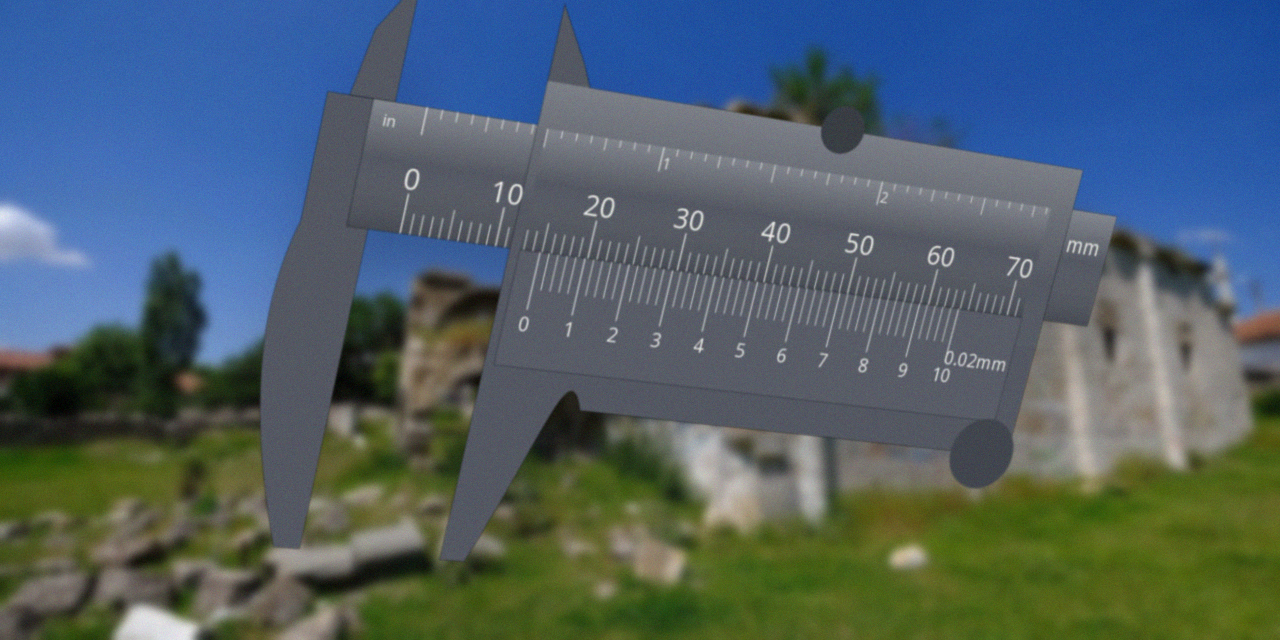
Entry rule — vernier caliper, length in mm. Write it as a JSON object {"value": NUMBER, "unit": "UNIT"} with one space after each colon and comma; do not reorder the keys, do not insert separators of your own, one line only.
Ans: {"value": 14.8, "unit": "mm"}
